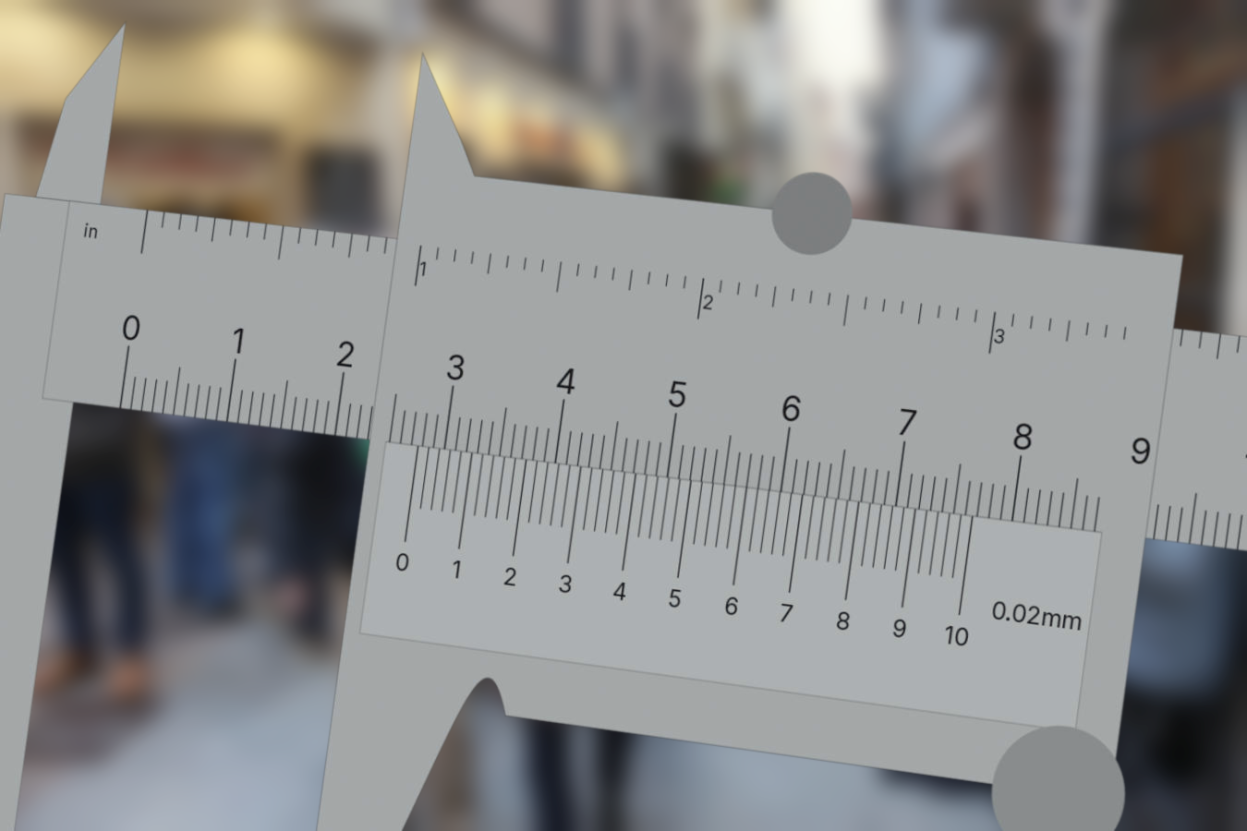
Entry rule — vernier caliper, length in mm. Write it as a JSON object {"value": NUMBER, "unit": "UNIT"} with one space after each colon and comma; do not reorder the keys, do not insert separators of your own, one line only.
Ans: {"value": 27.6, "unit": "mm"}
